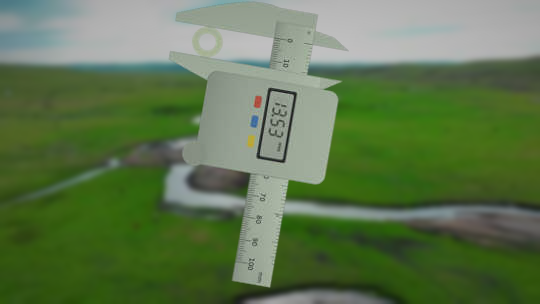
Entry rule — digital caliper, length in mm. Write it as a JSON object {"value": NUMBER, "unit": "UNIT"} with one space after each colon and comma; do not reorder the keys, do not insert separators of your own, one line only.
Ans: {"value": 13.53, "unit": "mm"}
